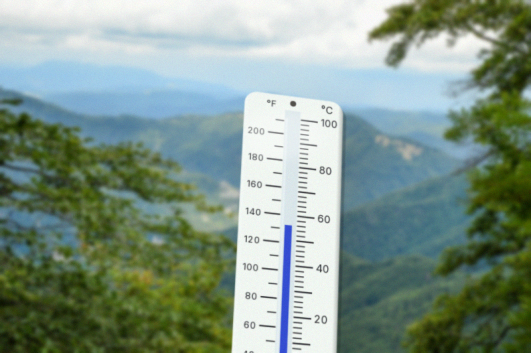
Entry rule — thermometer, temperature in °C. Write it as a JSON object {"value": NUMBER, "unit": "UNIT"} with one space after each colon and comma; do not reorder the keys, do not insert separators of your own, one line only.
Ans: {"value": 56, "unit": "°C"}
